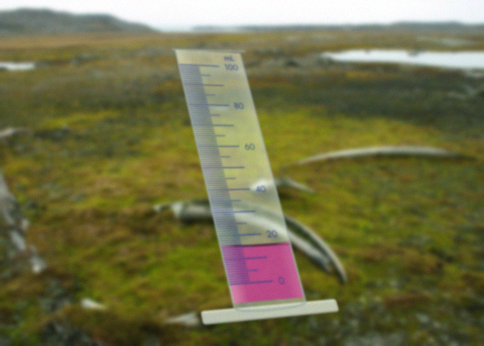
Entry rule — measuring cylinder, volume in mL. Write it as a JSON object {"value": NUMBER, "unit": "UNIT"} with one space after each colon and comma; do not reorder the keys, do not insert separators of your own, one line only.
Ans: {"value": 15, "unit": "mL"}
